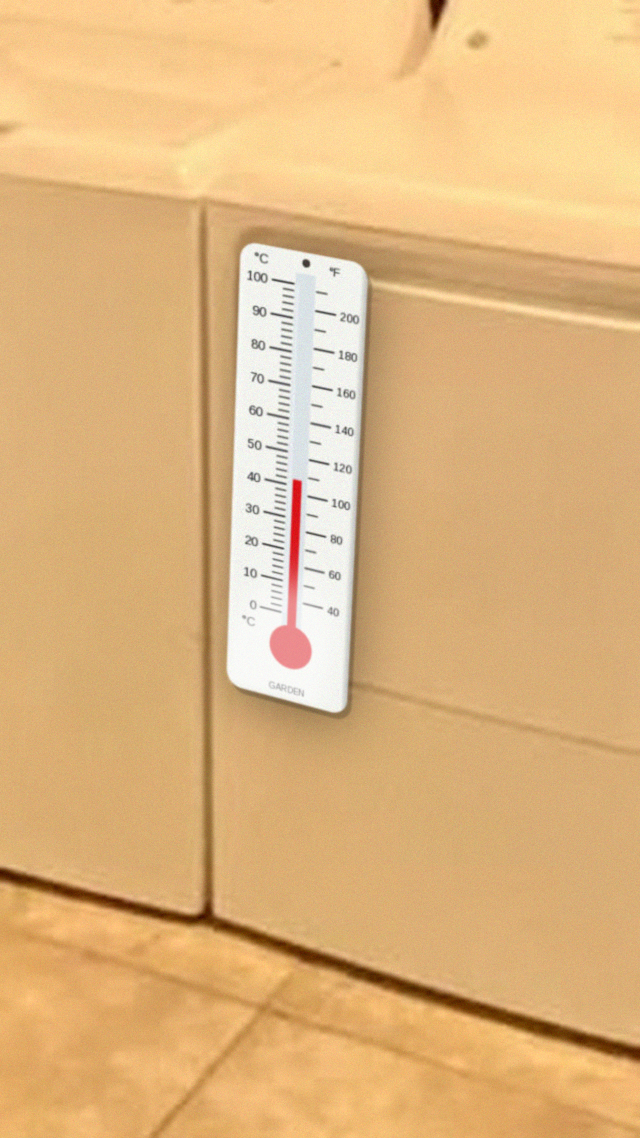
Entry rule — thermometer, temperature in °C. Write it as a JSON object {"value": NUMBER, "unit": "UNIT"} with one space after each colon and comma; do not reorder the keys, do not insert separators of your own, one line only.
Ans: {"value": 42, "unit": "°C"}
